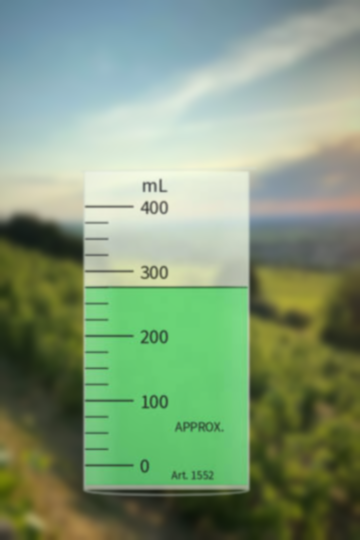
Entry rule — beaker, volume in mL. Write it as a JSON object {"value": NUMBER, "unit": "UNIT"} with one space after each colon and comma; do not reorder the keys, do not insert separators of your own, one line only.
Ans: {"value": 275, "unit": "mL"}
